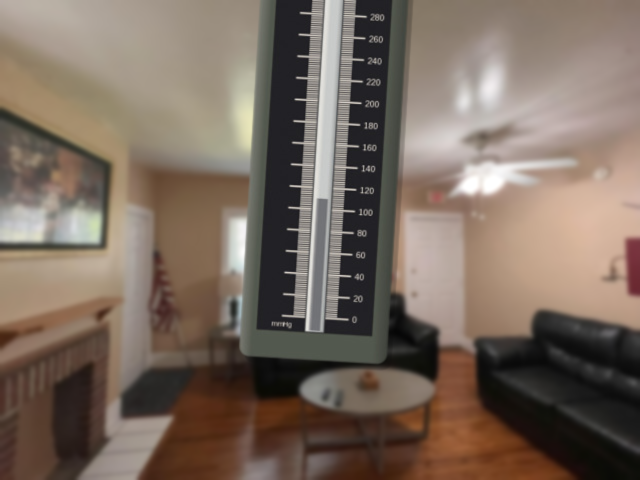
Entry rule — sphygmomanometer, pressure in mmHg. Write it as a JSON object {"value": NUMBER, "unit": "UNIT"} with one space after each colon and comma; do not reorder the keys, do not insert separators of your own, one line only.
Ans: {"value": 110, "unit": "mmHg"}
